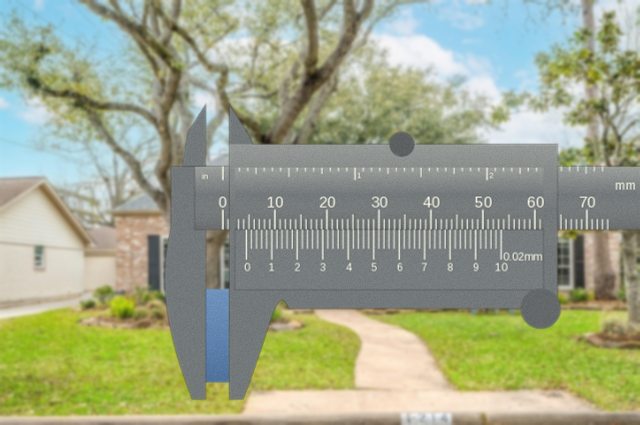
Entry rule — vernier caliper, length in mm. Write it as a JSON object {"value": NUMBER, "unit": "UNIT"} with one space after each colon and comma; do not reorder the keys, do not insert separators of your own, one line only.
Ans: {"value": 4.5, "unit": "mm"}
